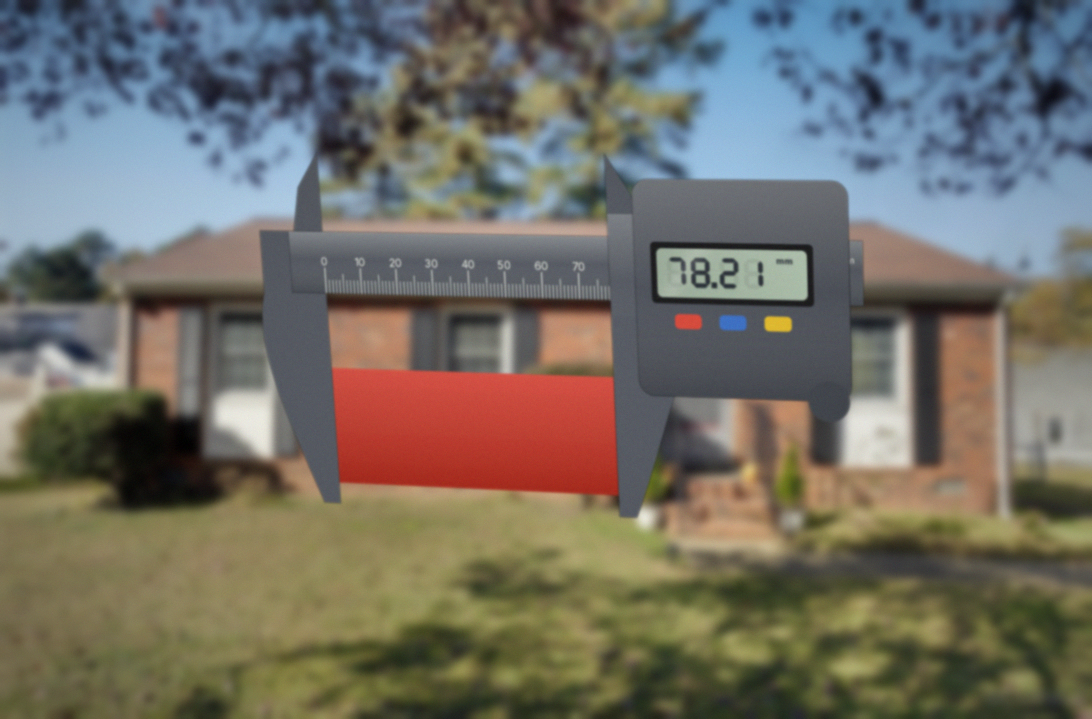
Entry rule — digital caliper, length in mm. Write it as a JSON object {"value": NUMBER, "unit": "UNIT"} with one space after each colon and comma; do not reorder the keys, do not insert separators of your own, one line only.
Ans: {"value": 78.21, "unit": "mm"}
